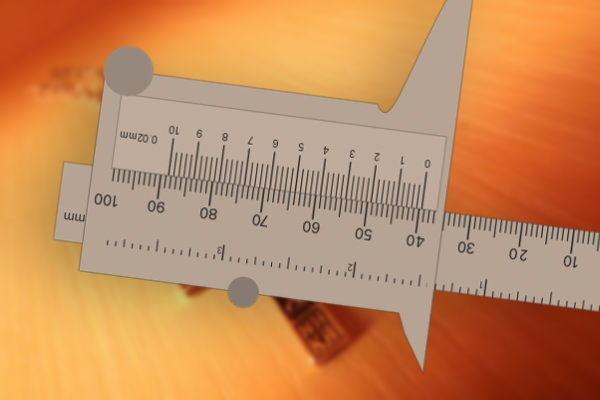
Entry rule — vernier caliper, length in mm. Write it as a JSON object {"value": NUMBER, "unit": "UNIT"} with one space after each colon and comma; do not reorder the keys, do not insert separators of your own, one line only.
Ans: {"value": 39.5, "unit": "mm"}
